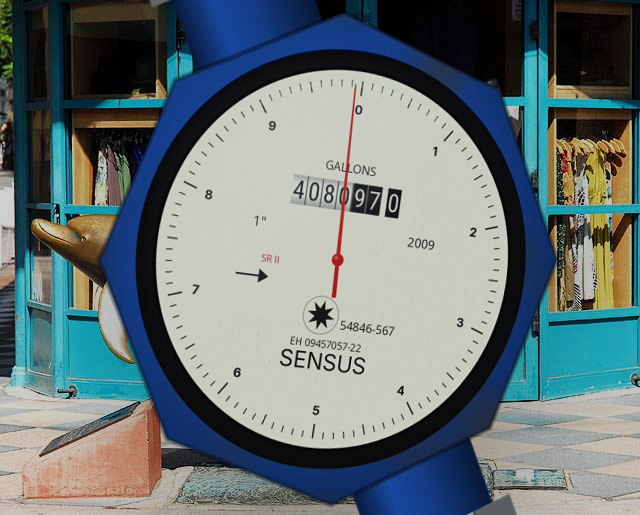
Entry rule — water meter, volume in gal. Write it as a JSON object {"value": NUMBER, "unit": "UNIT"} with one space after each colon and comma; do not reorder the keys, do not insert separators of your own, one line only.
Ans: {"value": 4080969.9, "unit": "gal"}
